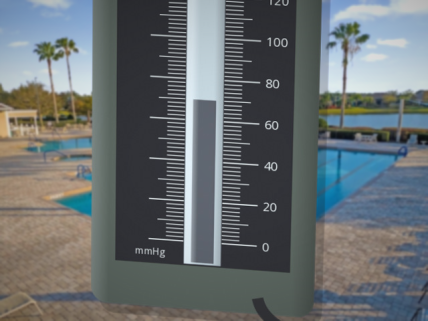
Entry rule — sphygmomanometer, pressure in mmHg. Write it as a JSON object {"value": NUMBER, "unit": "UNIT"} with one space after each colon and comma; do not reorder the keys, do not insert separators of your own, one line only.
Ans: {"value": 70, "unit": "mmHg"}
